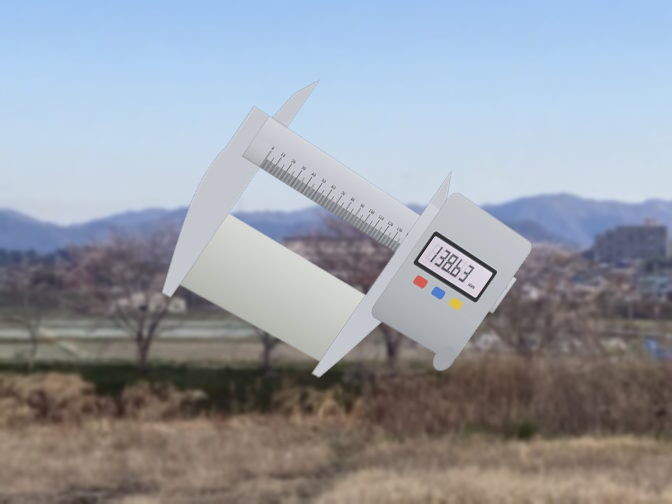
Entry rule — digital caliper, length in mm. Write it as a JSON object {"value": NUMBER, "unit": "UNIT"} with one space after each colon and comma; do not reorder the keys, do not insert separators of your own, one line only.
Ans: {"value": 138.63, "unit": "mm"}
